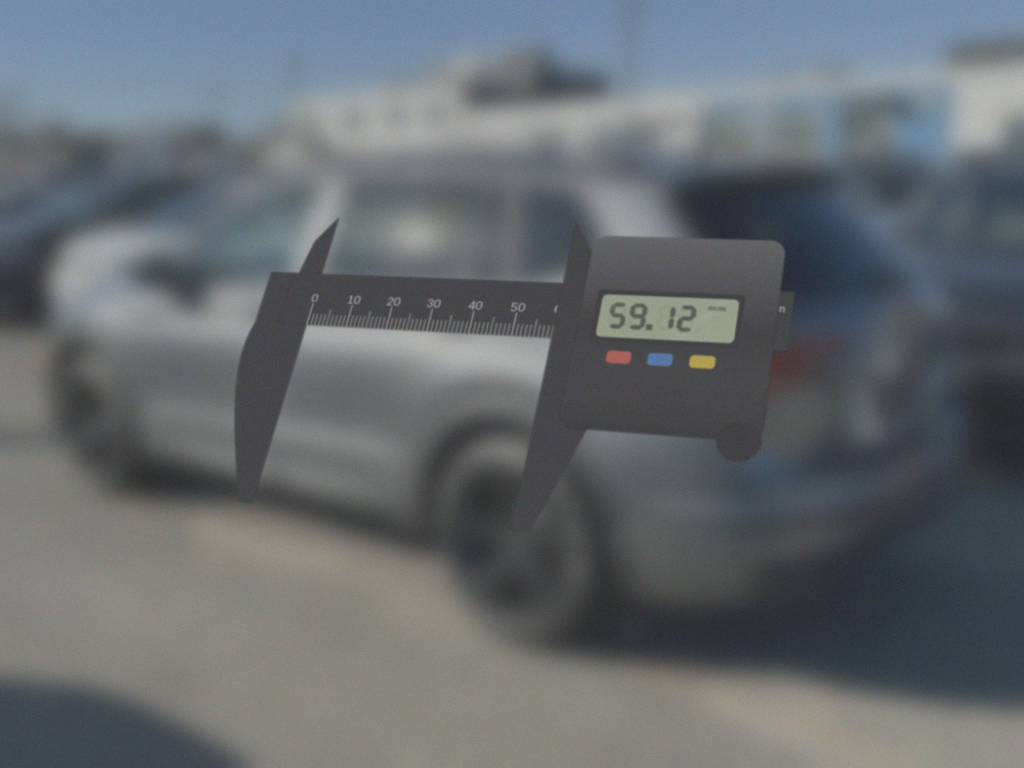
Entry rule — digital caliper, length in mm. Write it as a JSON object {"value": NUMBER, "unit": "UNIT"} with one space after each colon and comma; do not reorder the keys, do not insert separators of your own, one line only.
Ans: {"value": 59.12, "unit": "mm"}
